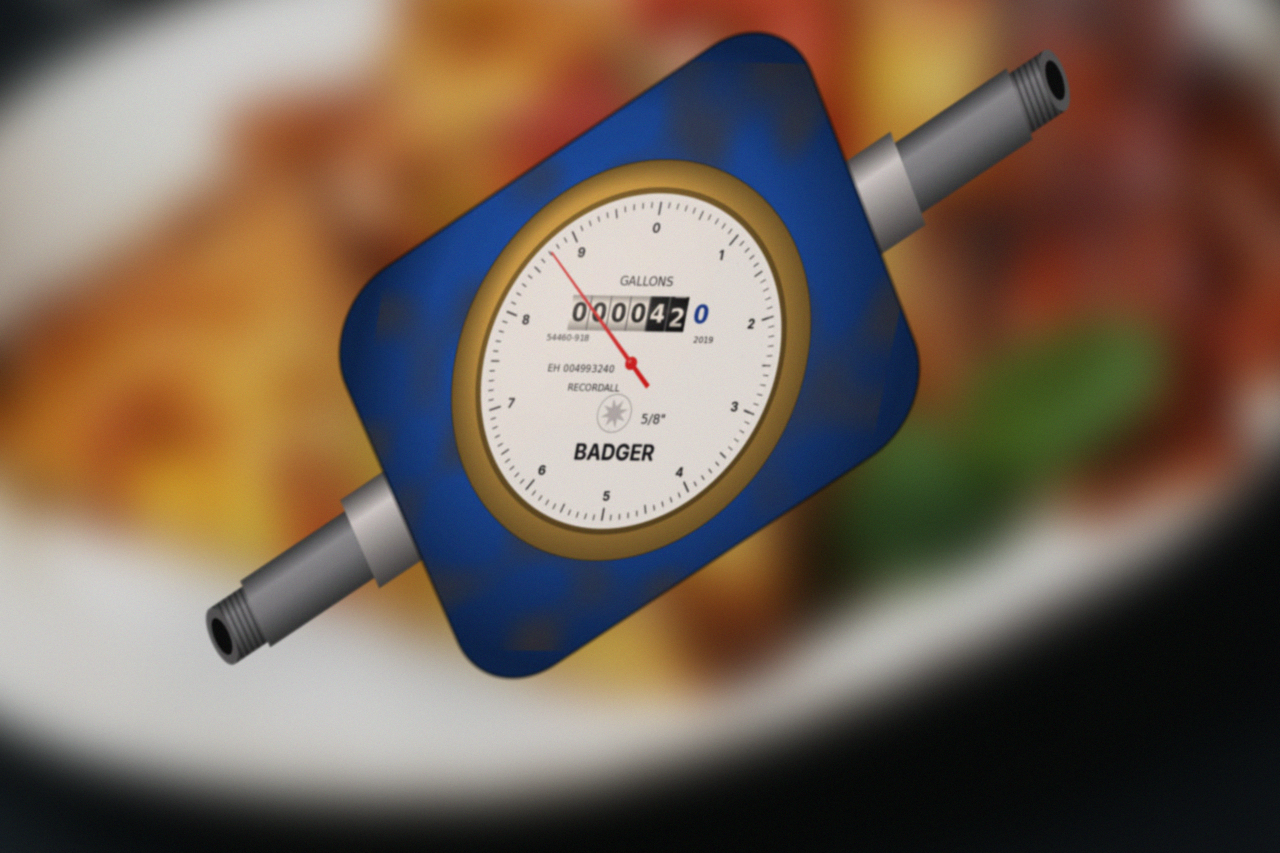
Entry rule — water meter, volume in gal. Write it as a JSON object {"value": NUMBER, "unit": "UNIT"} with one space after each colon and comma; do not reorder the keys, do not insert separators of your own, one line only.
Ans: {"value": 418.7, "unit": "gal"}
